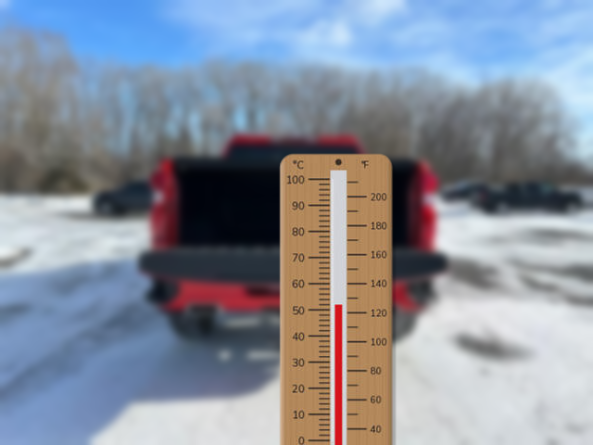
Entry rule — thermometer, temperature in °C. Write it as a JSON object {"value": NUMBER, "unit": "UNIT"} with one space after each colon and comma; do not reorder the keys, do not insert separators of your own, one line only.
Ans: {"value": 52, "unit": "°C"}
